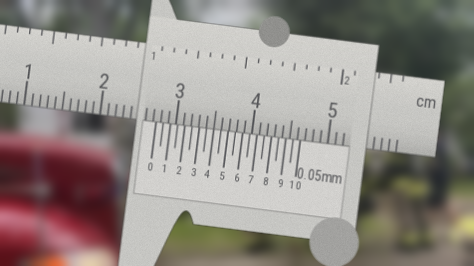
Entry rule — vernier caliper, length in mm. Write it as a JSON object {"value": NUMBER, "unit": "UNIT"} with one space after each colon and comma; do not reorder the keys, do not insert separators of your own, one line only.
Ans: {"value": 27.4, "unit": "mm"}
